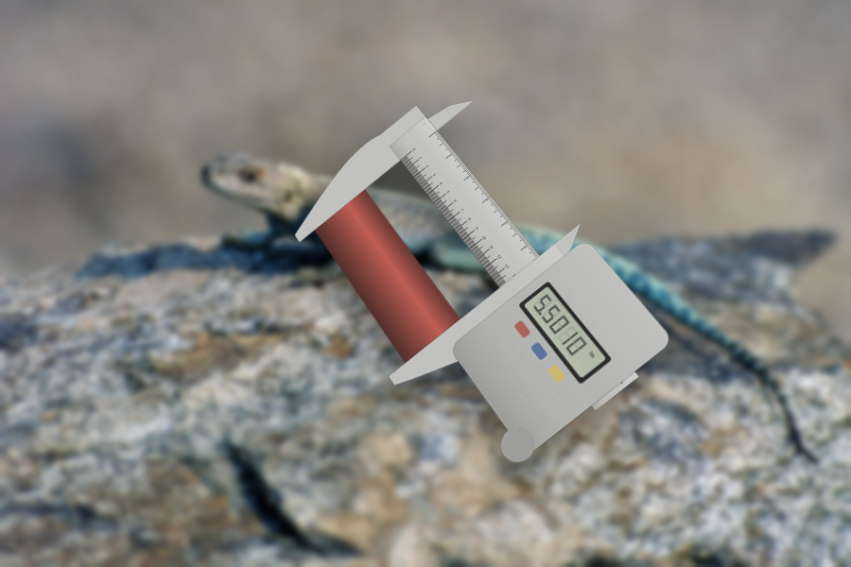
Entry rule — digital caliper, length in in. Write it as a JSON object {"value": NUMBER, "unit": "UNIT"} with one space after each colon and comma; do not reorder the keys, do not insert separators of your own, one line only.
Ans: {"value": 5.5010, "unit": "in"}
